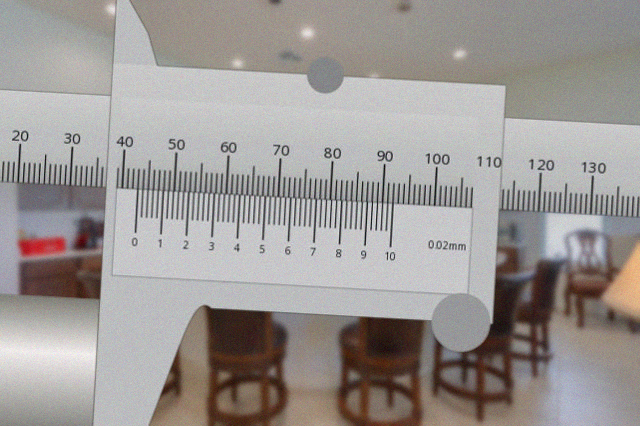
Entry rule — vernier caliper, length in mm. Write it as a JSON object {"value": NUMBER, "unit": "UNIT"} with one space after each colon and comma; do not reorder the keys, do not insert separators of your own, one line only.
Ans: {"value": 43.0, "unit": "mm"}
